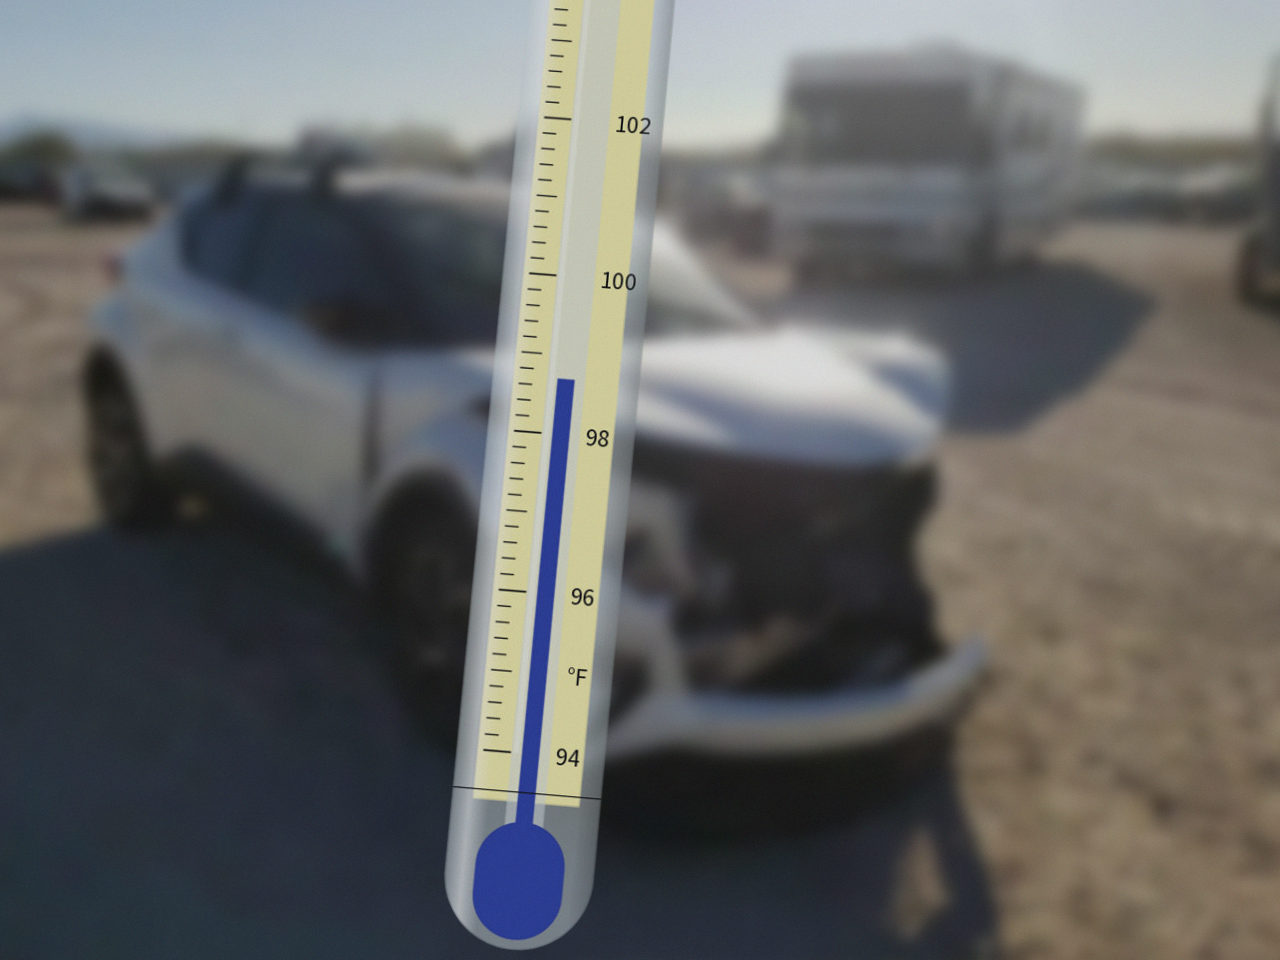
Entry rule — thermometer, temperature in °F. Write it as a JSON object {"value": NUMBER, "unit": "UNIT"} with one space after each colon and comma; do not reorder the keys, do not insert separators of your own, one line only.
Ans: {"value": 98.7, "unit": "°F"}
